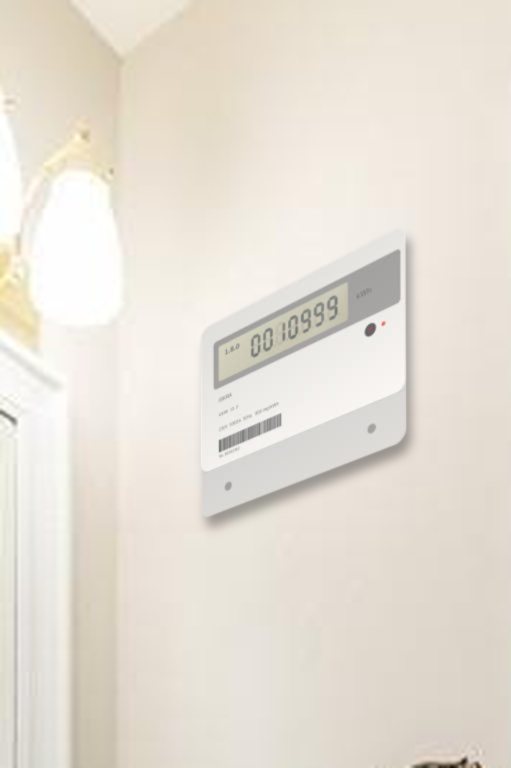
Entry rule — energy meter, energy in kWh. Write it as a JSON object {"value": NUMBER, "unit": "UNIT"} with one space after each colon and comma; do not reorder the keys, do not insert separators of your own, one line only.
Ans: {"value": 10999, "unit": "kWh"}
